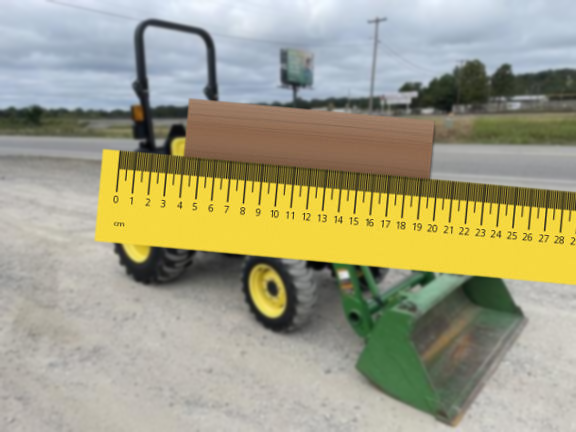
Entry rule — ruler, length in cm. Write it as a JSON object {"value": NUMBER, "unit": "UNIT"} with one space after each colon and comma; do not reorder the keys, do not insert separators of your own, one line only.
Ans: {"value": 15.5, "unit": "cm"}
